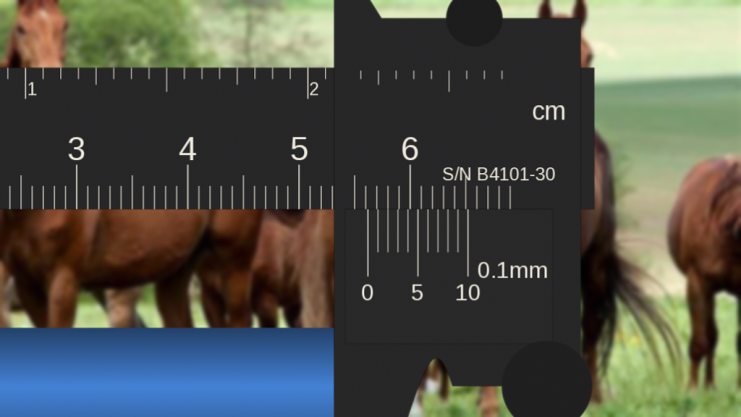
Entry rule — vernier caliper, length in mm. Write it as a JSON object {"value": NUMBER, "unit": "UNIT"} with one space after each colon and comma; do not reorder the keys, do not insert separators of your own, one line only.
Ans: {"value": 56.2, "unit": "mm"}
